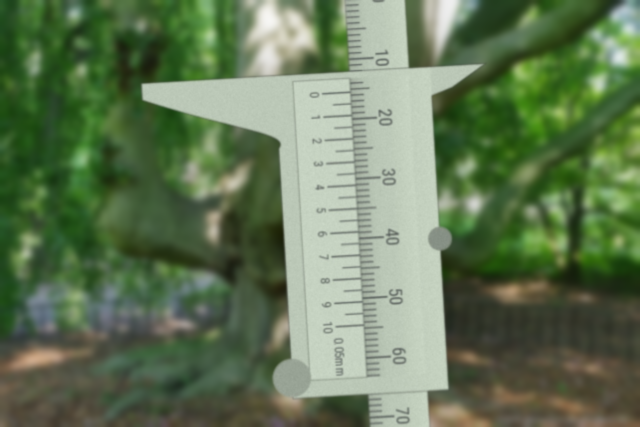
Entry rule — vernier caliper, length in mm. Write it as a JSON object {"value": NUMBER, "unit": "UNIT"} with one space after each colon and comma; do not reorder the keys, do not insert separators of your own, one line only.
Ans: {"value": 15.5, "unit": "mm"}
